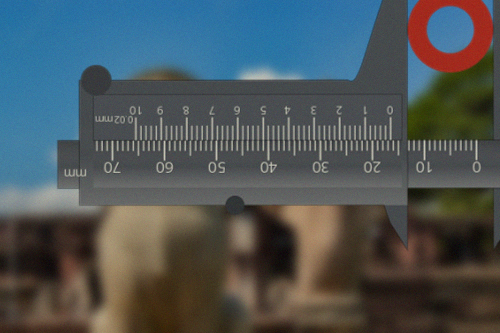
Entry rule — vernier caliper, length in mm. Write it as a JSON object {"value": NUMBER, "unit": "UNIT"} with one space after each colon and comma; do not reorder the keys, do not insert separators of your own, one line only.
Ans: {"value": 16.5, "unit": "mm"}
